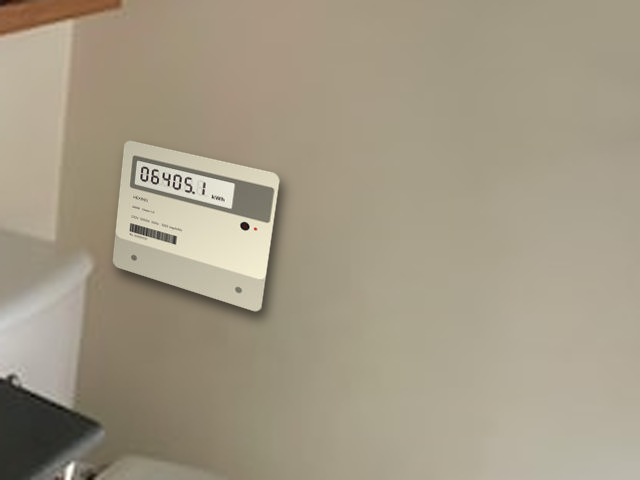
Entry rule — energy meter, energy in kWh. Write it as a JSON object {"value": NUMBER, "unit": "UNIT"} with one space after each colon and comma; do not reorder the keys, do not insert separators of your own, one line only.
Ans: {"value": 6405.1, "unit": "kWh"}
